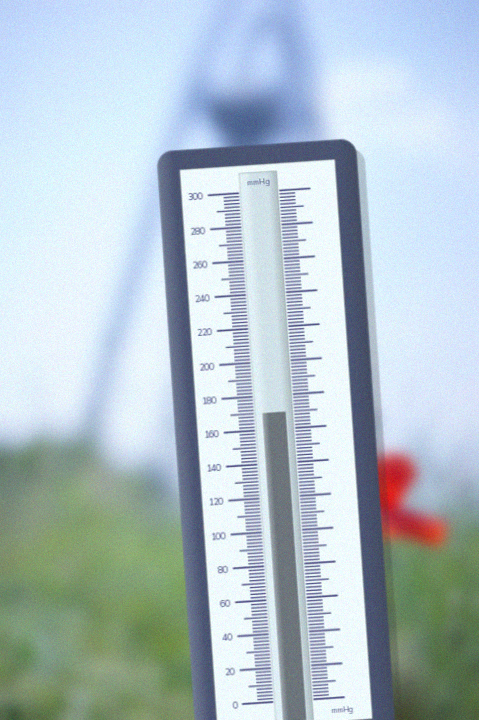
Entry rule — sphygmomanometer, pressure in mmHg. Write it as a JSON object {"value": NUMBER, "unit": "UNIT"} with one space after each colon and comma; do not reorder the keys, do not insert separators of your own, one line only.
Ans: {"value": 170, "unit": "mmHg"}
